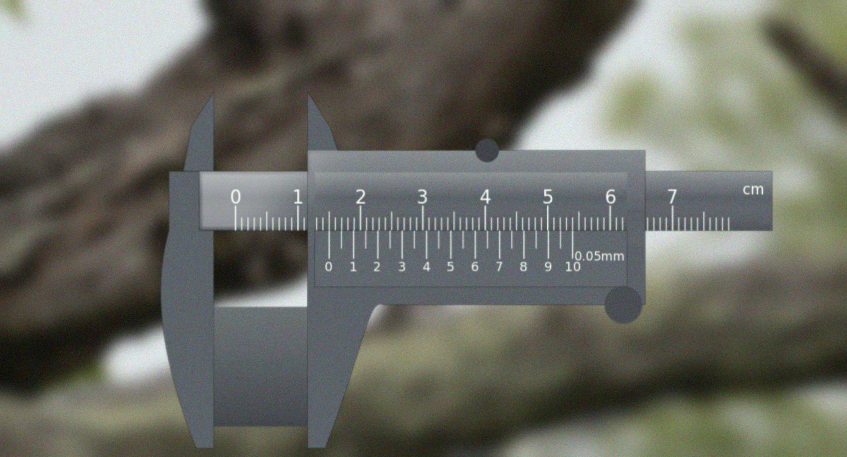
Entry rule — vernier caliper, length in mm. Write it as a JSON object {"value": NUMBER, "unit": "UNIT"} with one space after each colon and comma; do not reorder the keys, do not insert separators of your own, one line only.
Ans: {"value": 15.0, "unit": "mm"}
